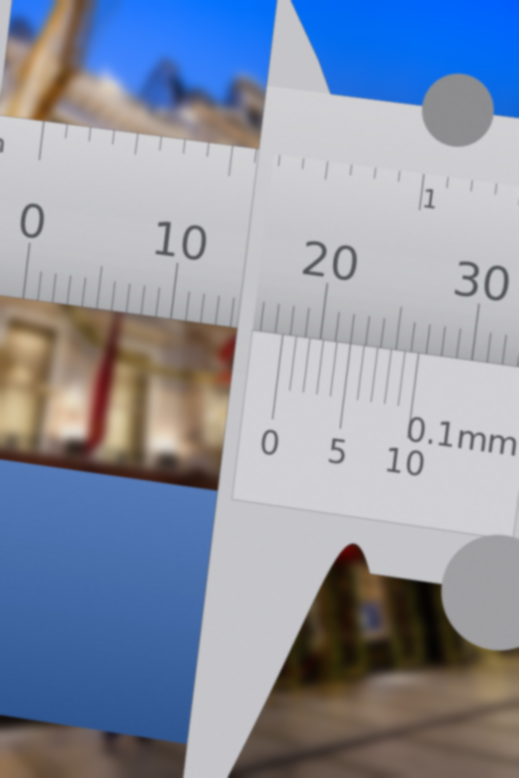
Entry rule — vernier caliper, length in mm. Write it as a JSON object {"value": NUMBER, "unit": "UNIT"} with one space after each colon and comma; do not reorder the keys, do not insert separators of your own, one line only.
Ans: {"value": 17.5, "unit": "mm"}
